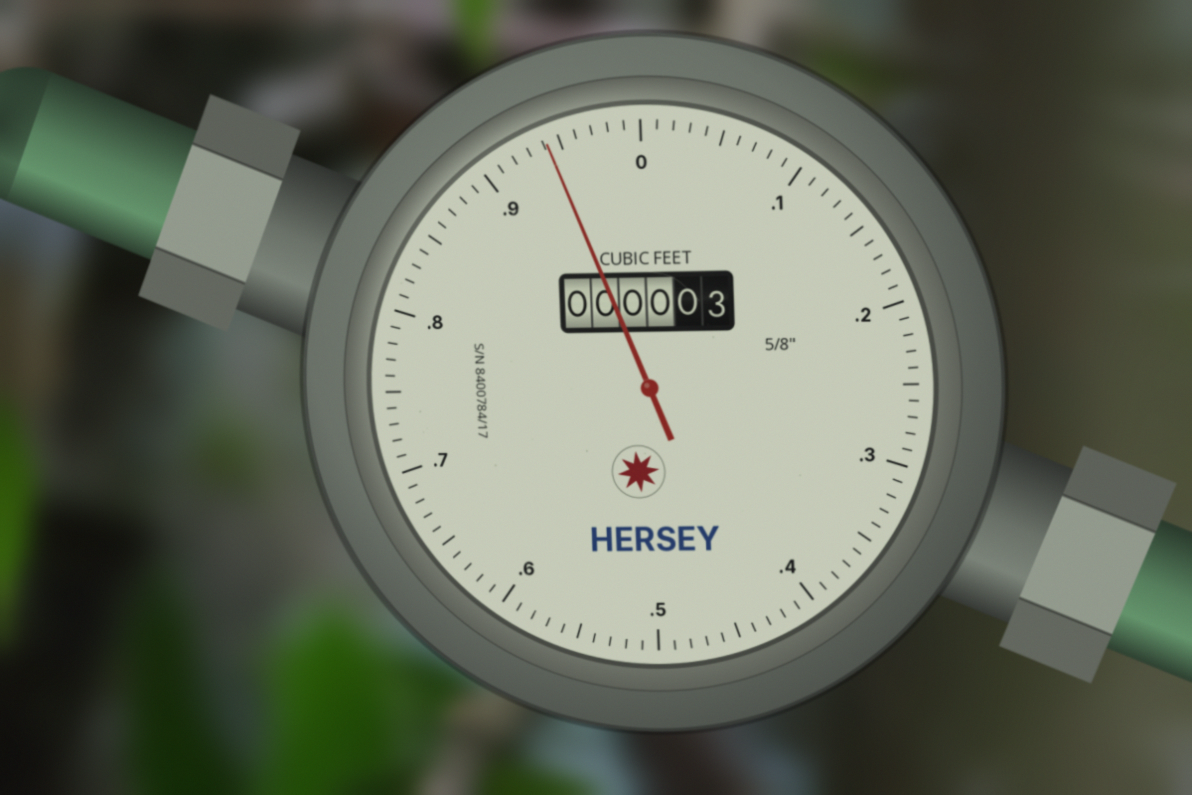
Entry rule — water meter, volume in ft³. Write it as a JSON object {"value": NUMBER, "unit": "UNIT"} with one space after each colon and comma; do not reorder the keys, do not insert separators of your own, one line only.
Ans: {"value": 2.94, "unit": "ft³"}
